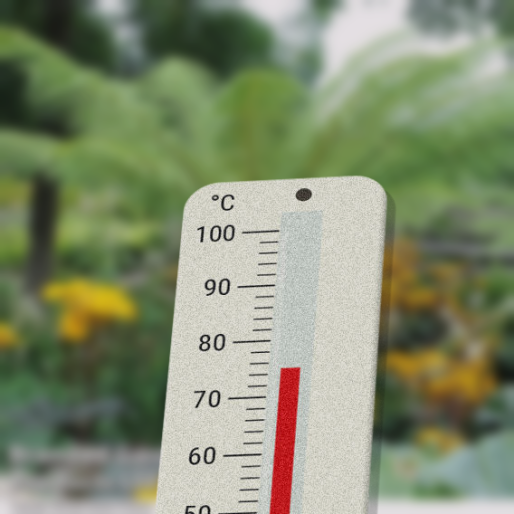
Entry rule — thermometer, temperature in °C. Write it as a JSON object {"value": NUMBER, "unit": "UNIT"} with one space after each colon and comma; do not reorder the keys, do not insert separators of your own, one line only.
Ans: {"value": 75, "unit": "°C"}
